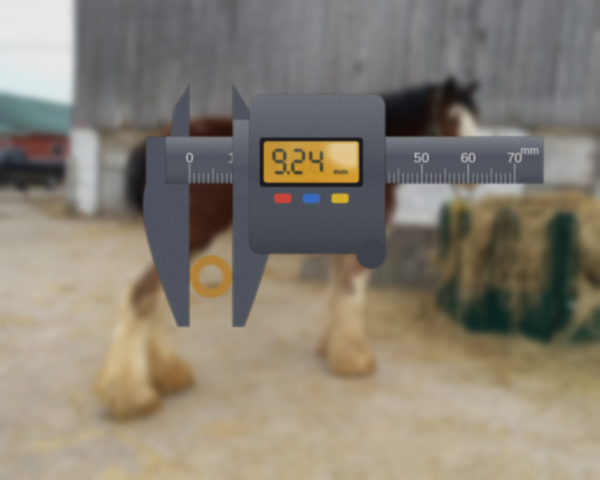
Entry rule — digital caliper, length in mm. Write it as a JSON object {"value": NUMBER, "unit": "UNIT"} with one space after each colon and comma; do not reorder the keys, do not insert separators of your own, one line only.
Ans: {"value": 9.24, "unit": "mm"}
